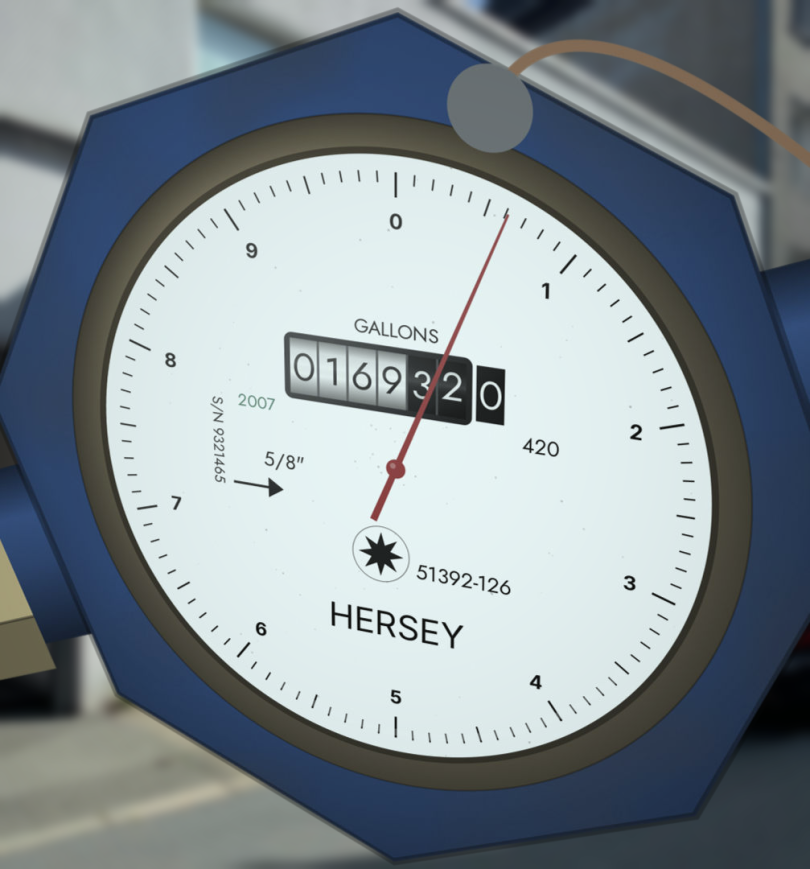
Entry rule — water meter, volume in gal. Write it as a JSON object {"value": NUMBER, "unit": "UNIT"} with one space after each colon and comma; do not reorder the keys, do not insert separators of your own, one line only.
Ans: {"value": 169320.6, "unit": "gal"}
